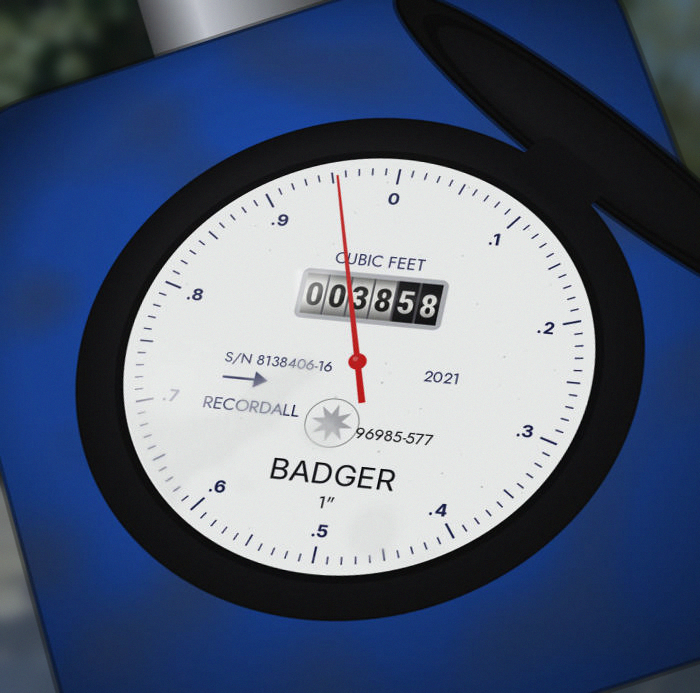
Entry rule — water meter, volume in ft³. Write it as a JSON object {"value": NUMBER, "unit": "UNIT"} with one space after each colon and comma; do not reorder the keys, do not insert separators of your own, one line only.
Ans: {"value": 3857.95, "unit": "ft³"}
